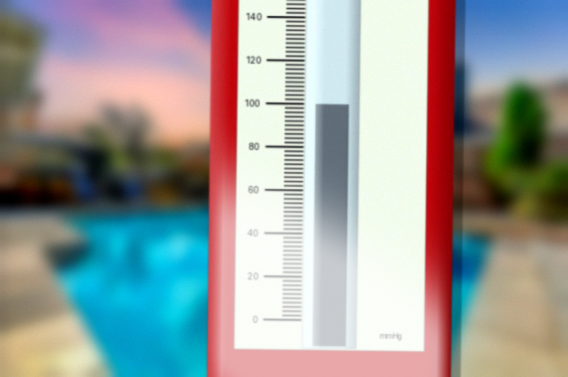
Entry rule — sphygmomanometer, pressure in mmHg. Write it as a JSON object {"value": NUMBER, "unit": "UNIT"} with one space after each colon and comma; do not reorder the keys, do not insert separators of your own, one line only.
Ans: {"value": 100, "unit": "mmHg"}
